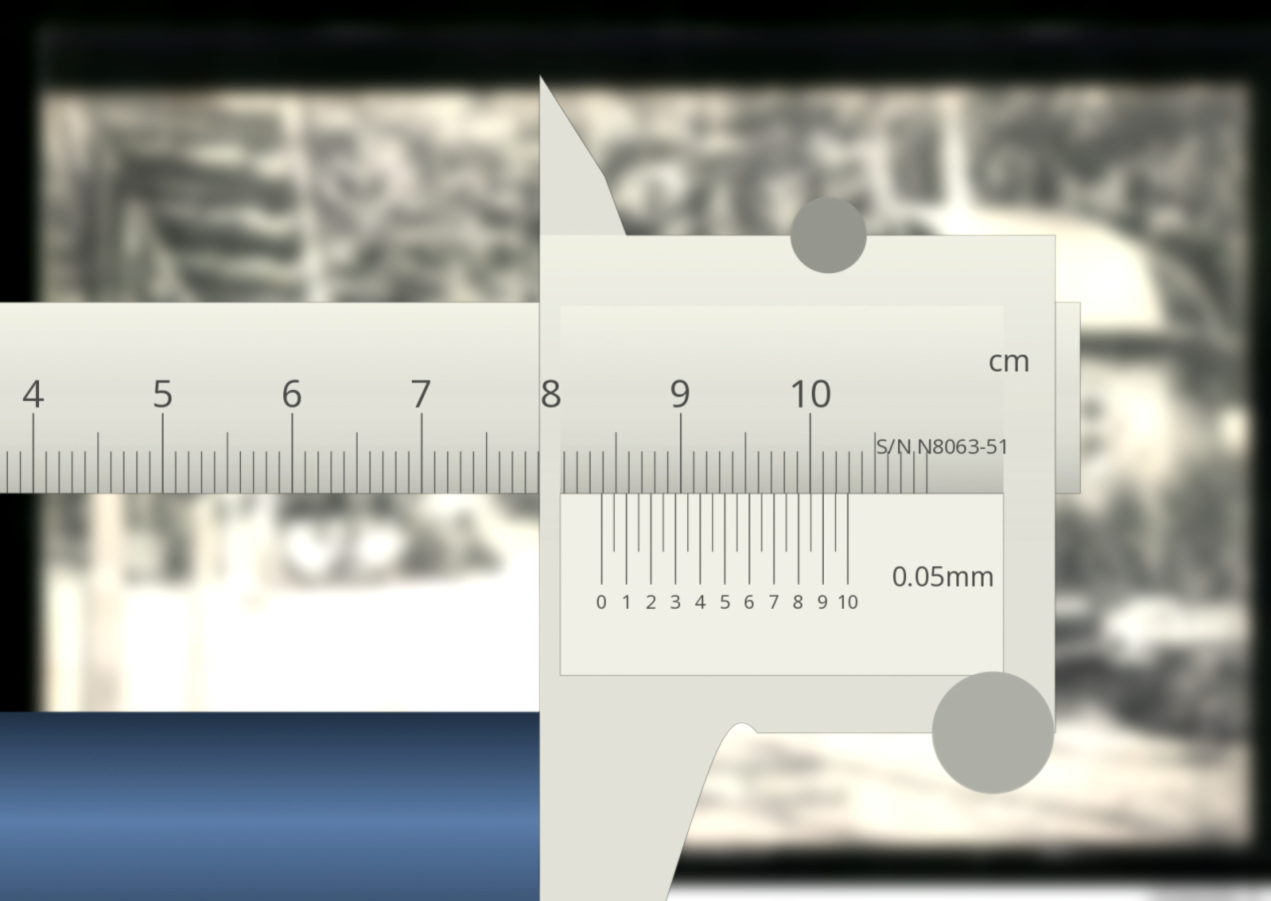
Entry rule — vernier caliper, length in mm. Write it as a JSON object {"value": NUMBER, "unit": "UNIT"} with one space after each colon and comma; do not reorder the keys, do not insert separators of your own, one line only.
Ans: {"value": 83.9, "unit": "mm"}
